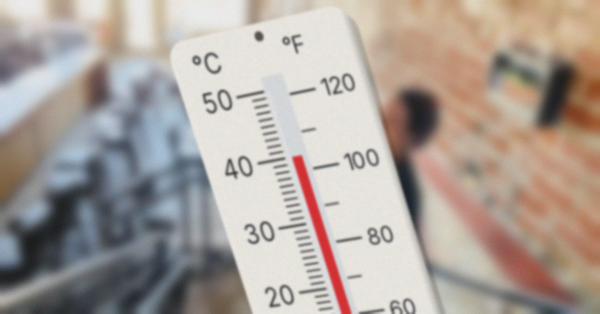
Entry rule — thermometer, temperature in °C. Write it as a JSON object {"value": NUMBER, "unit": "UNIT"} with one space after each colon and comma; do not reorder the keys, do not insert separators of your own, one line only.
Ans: {"value": 40, "unit": "°C"}
